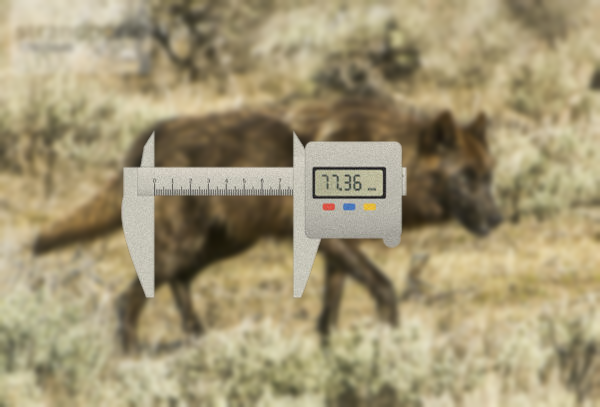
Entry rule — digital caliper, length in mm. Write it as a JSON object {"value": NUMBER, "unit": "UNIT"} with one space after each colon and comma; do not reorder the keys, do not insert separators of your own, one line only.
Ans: {"value": 77.36, "unit": "mm"}
